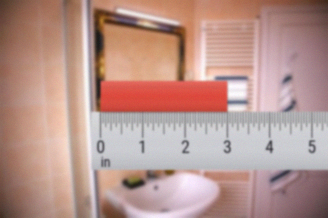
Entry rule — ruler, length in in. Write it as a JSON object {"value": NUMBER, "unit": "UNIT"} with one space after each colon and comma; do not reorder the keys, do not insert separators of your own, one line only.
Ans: {"value": 3, "unit": "in"}
